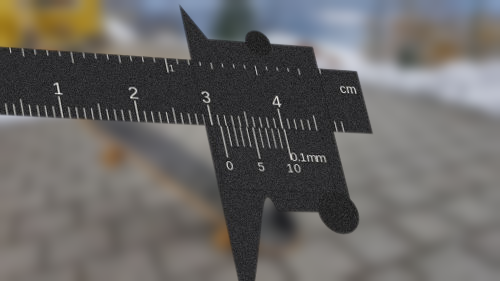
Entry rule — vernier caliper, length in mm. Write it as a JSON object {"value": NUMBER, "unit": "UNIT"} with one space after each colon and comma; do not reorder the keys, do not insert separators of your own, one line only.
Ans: {"value": 31.2, "unit": "mm"}
